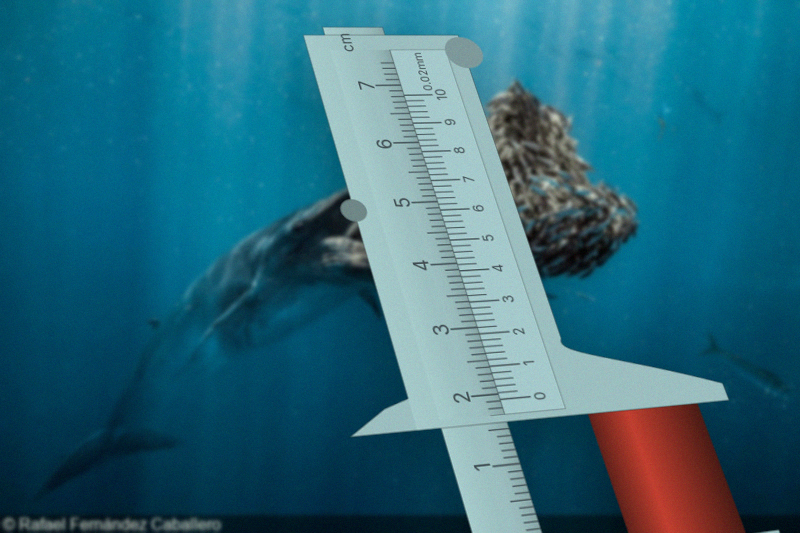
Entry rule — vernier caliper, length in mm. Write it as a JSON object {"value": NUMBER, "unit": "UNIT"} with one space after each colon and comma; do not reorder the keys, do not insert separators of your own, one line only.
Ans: {"value": 19.2, "unit": "mm"}
